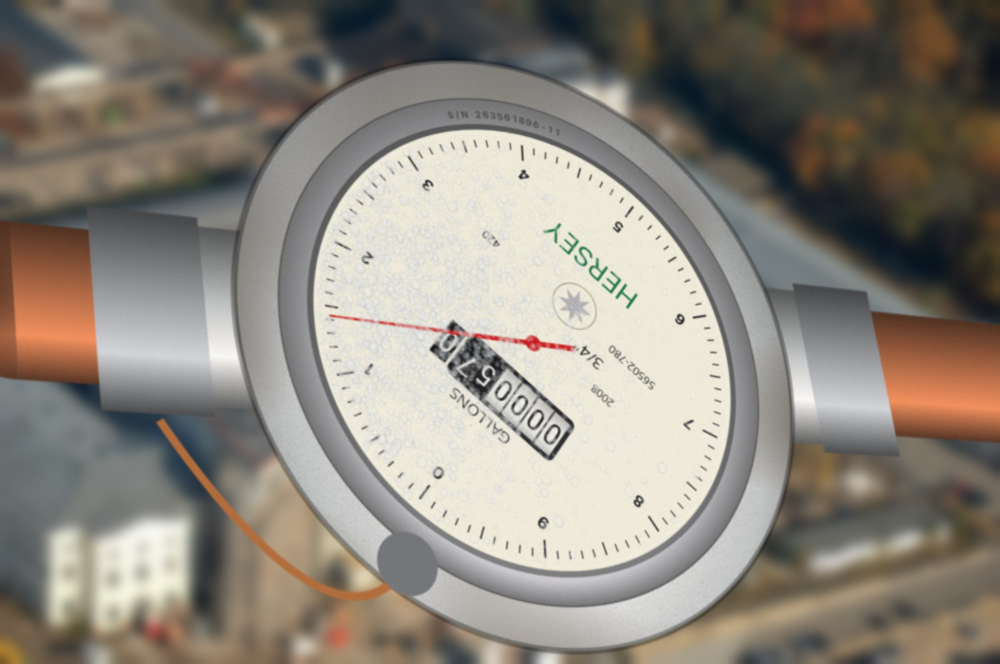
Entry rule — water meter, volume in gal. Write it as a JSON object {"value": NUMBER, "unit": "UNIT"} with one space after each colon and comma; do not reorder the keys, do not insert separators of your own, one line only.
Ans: {"value": 571.4, "unit": "gal"}
